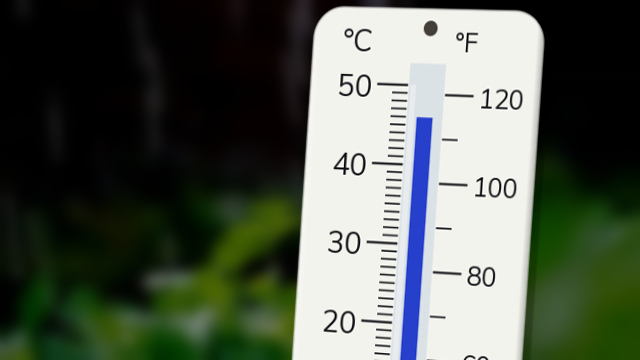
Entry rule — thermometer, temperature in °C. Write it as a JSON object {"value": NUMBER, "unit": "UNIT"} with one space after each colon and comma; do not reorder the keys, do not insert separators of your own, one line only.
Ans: {"value": 46, "unit": "°C"}
